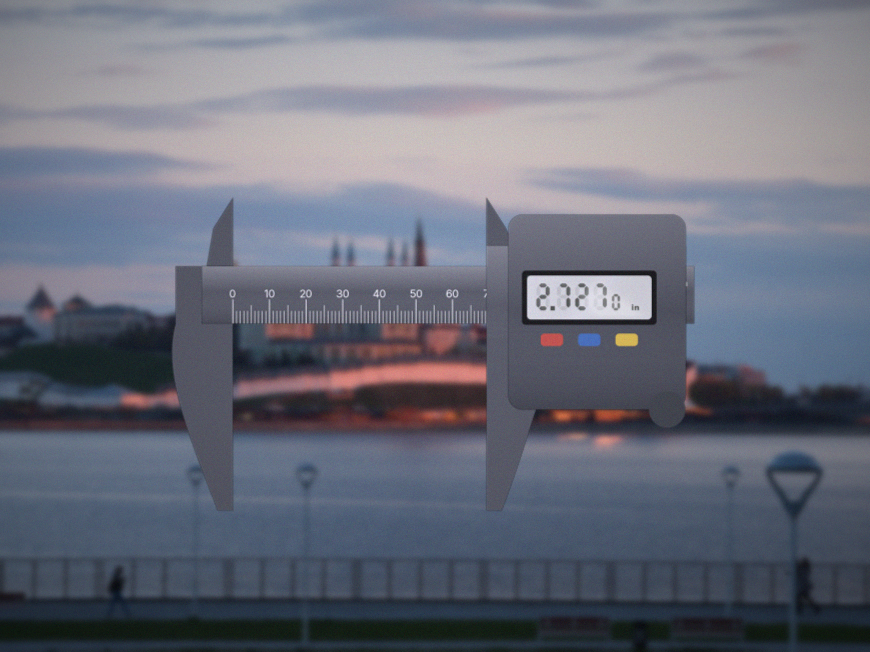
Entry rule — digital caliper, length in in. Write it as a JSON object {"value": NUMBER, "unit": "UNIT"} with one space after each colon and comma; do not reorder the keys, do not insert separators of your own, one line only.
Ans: {"value": 2.7270, "unit": "in"}
